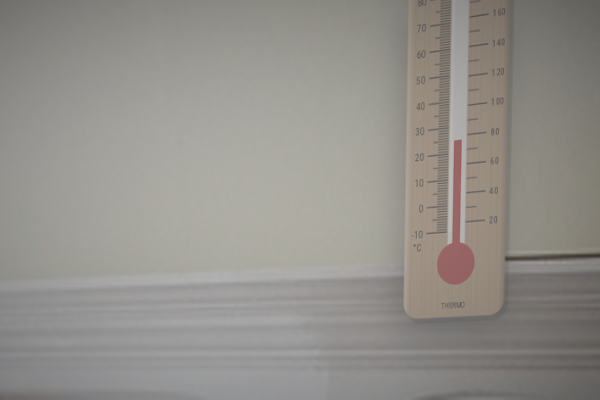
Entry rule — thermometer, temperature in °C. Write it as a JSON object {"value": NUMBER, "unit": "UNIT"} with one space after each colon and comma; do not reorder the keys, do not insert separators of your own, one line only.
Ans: {"value": 25, "unit": "°C"}
